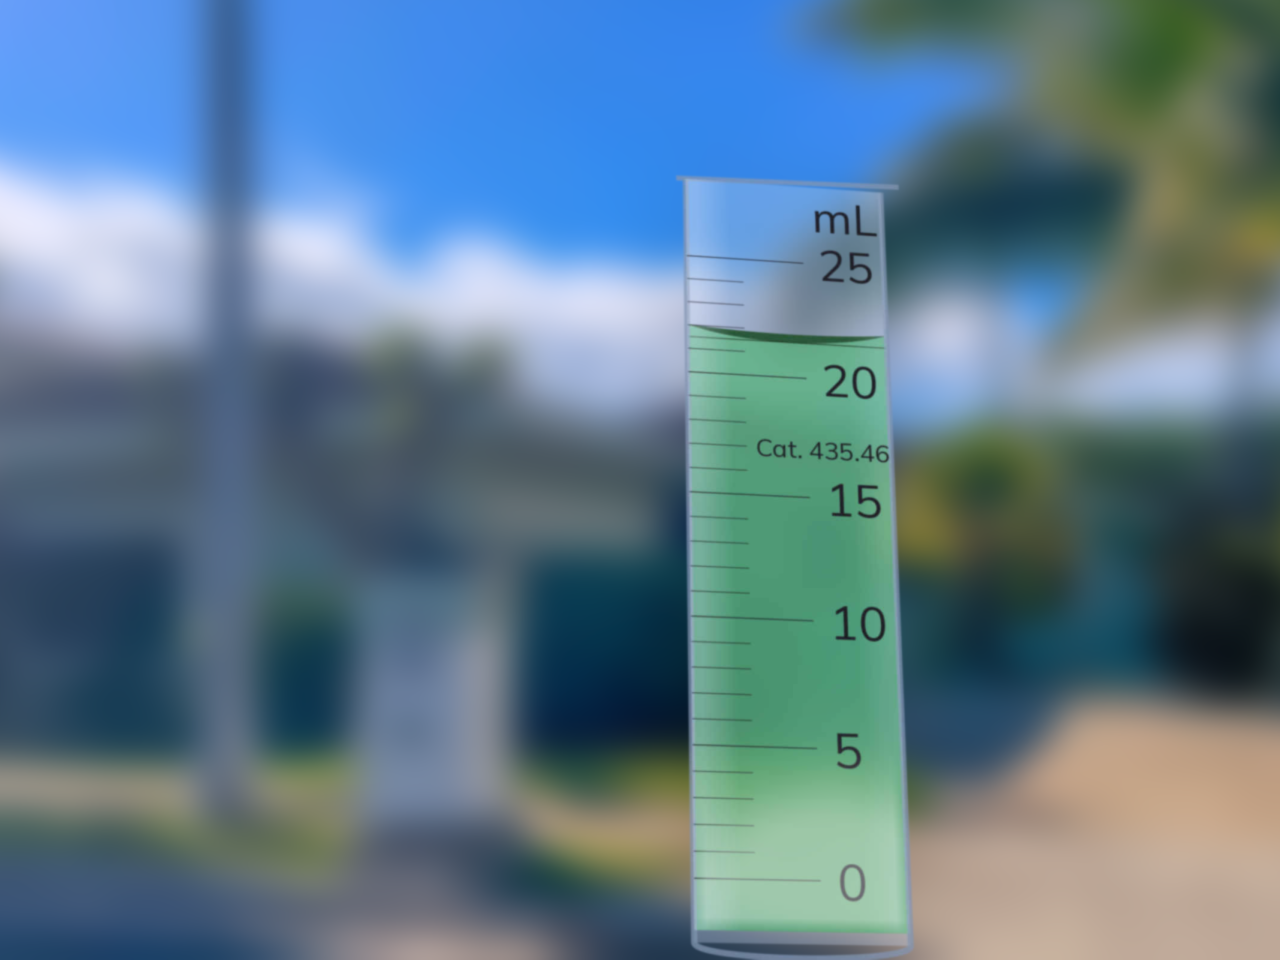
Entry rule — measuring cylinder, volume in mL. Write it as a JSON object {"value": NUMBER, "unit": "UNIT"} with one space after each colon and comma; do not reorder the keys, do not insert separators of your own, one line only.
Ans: {"value": 21.5, "unit": "mL"}
